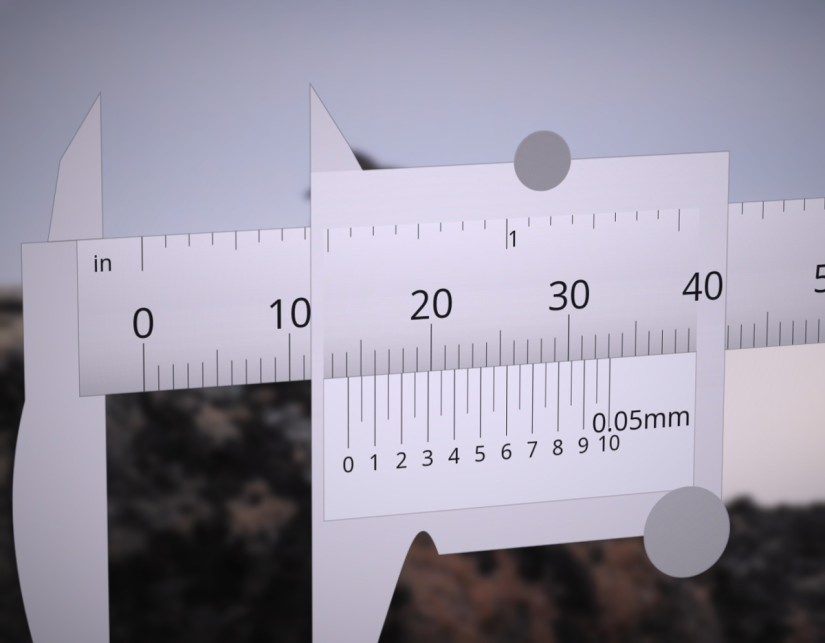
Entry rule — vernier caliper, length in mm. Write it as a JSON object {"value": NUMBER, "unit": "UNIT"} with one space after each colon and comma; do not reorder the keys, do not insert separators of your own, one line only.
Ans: {"value": 14.1, "unit": "mm"}
